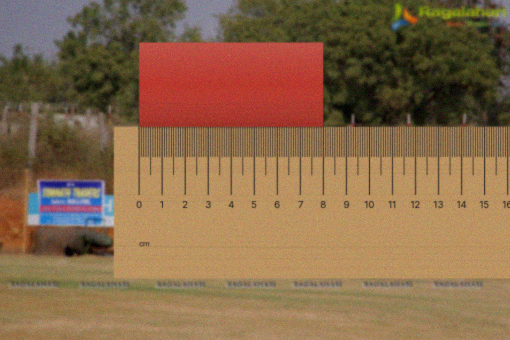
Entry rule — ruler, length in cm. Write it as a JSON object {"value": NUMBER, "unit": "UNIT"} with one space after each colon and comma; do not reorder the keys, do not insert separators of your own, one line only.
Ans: {"value": 8, "unit": "cm"}
